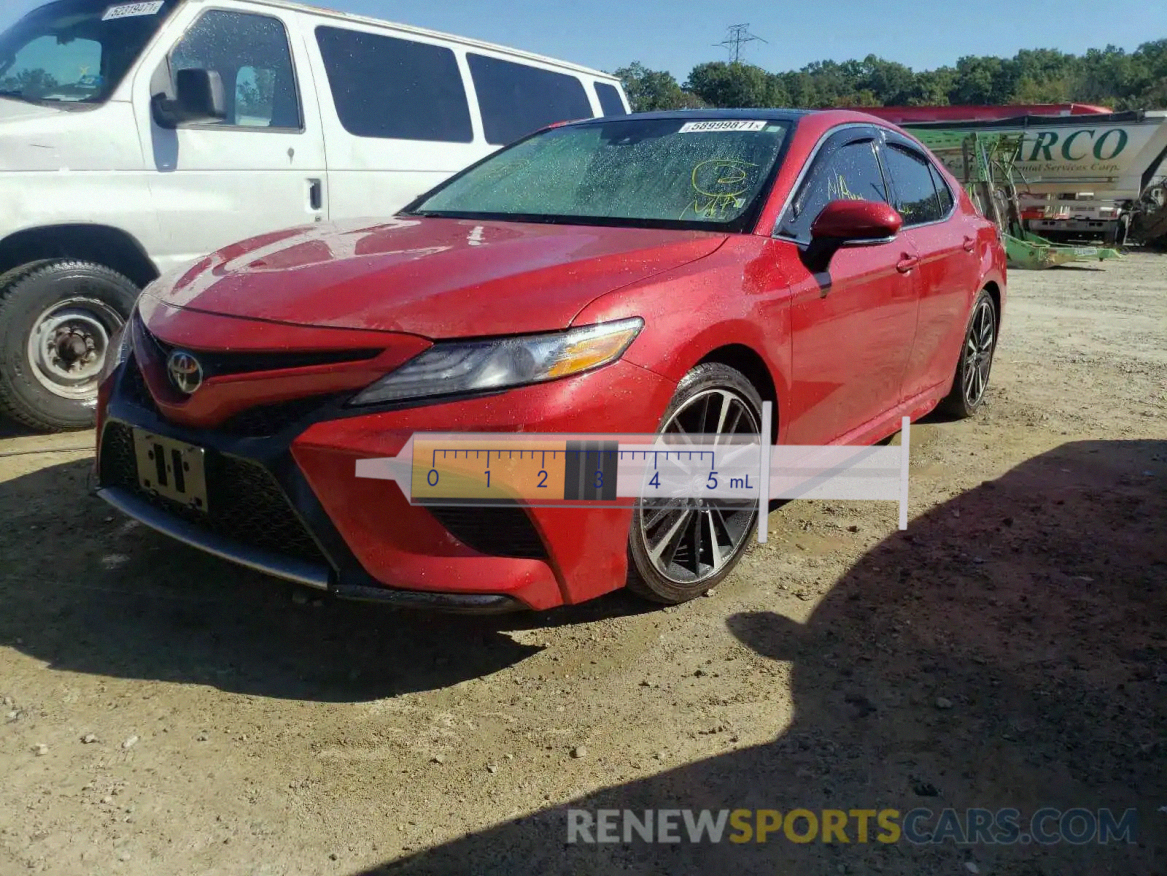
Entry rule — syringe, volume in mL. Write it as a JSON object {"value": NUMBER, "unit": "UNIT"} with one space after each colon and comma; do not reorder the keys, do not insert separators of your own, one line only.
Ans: {"value": 2.4, "unit": "mL"}
